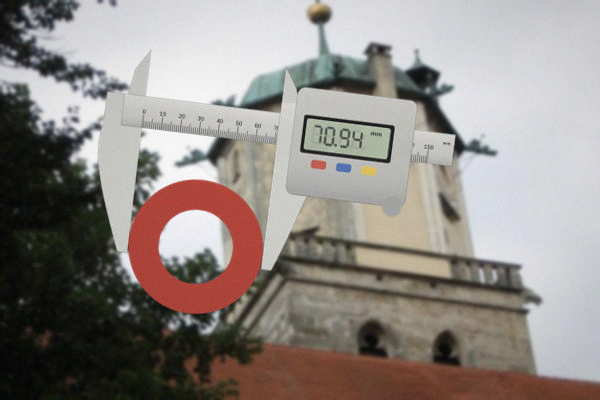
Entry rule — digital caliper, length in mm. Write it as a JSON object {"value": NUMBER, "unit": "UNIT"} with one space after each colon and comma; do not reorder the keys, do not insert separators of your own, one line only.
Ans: {"value": 70.94, "unit": "mm"}
